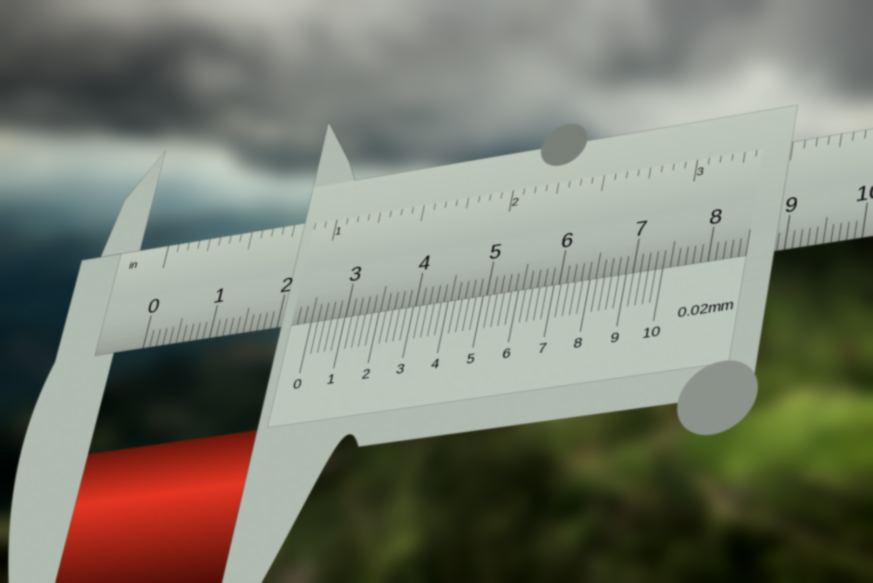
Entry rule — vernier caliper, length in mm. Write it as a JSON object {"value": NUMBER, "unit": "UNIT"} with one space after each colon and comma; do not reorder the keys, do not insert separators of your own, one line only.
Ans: {"value": 25.0, "unit": "mm"}
